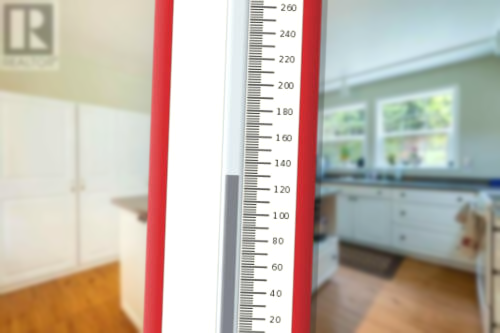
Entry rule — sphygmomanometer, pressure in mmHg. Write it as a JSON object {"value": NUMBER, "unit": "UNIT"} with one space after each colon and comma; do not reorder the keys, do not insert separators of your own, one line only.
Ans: {"value": 130, "unit": "mmHg"}
